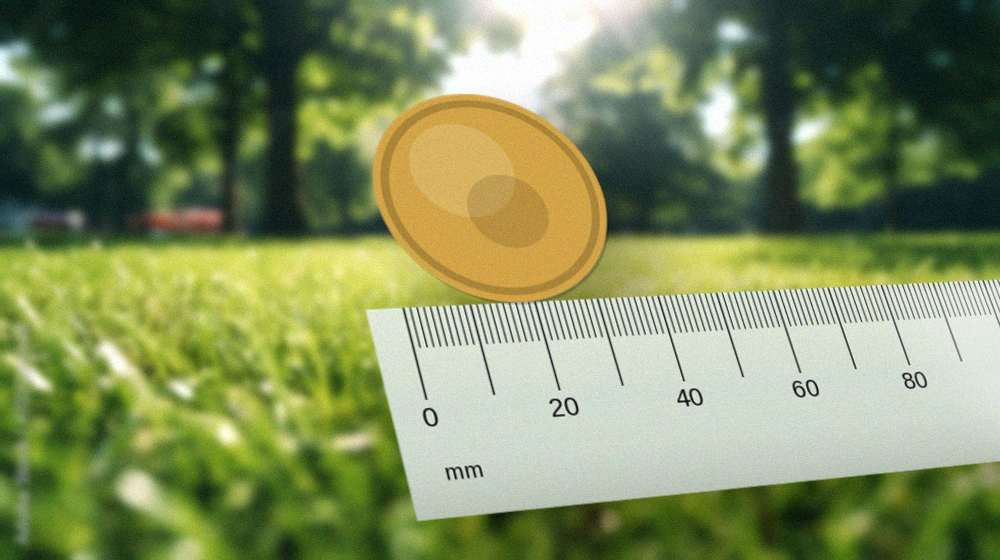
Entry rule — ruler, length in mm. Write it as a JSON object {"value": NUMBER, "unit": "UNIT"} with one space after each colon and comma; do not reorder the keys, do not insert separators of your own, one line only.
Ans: {"value": 36, "unit": "mm"}
